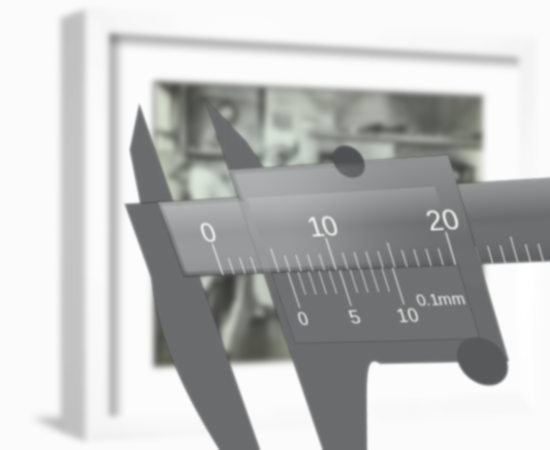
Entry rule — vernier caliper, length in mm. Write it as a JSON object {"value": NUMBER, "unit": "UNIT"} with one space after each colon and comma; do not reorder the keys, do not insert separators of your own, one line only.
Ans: {"value": 5.8, "unit": "mm"}
